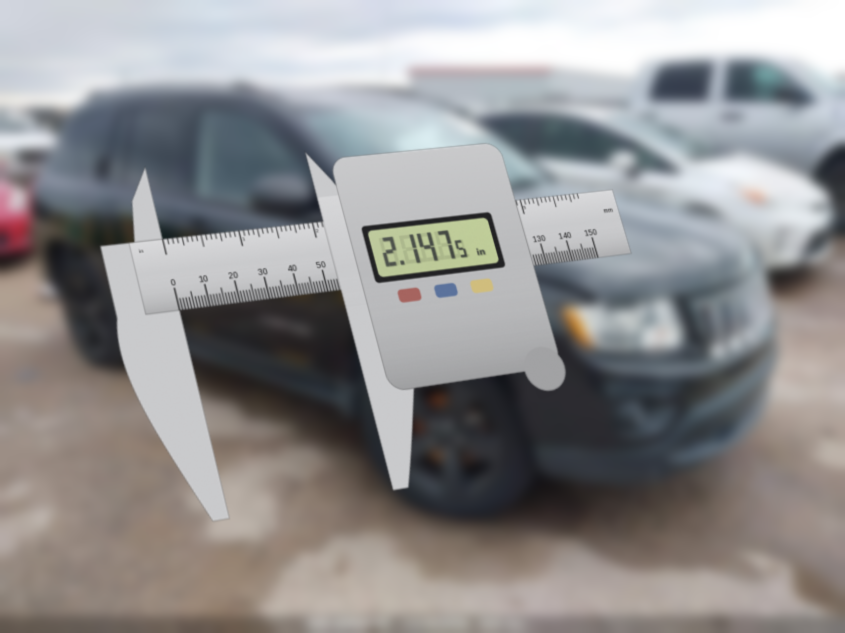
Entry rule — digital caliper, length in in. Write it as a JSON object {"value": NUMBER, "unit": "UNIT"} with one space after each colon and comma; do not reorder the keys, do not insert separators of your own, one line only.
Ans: {"value": 2.1475, "unit": "in"}
